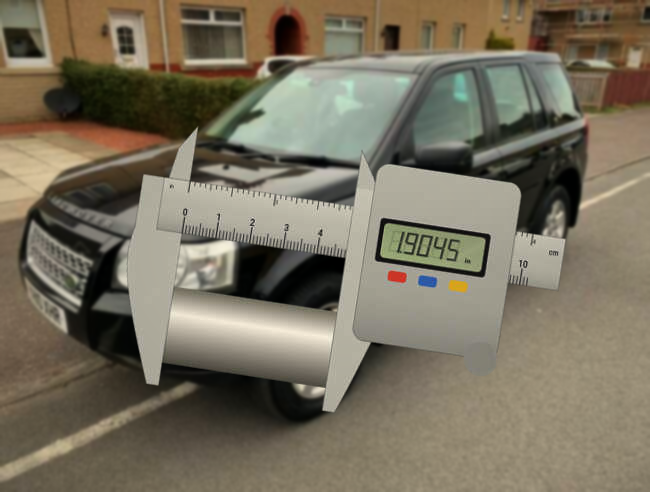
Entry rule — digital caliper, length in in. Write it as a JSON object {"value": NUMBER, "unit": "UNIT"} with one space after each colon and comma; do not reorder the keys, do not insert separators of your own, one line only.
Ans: {"value": 1.9045, "unit": "in"}
